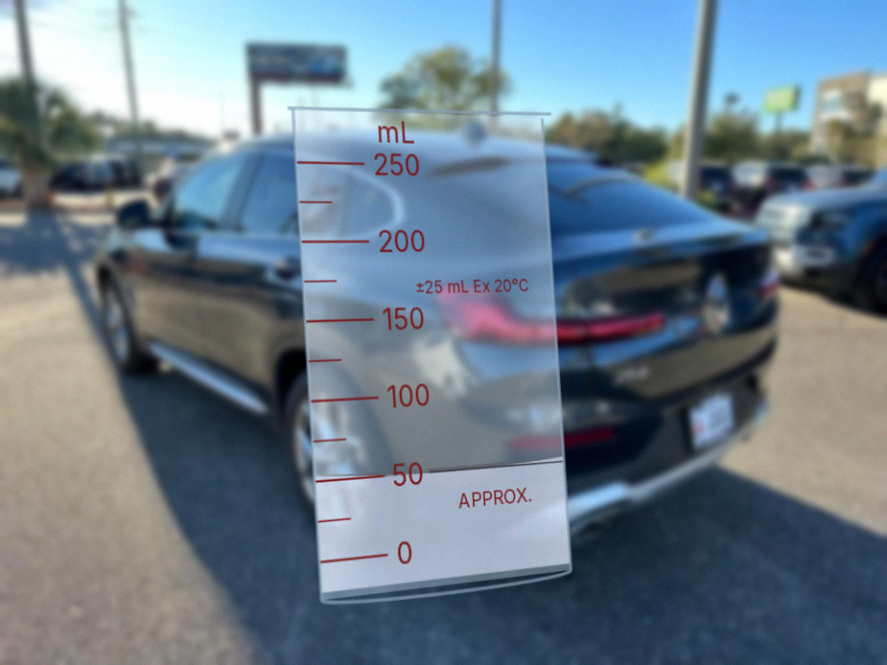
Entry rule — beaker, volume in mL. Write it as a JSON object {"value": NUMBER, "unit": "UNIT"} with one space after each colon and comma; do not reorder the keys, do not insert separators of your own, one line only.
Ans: {"value": 50, "unit": "mL"}
